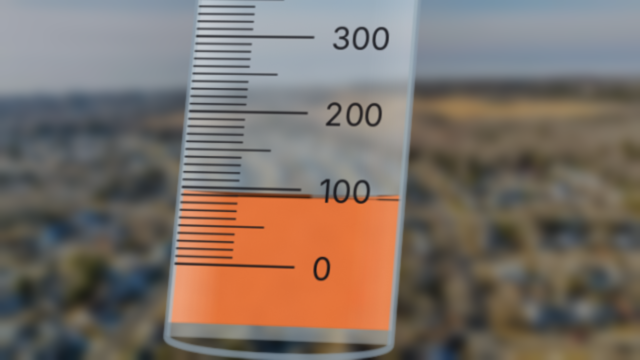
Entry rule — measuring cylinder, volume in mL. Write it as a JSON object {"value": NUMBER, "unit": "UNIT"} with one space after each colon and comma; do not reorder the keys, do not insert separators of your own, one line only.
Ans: {"value": 90, "unit": "mL"}
